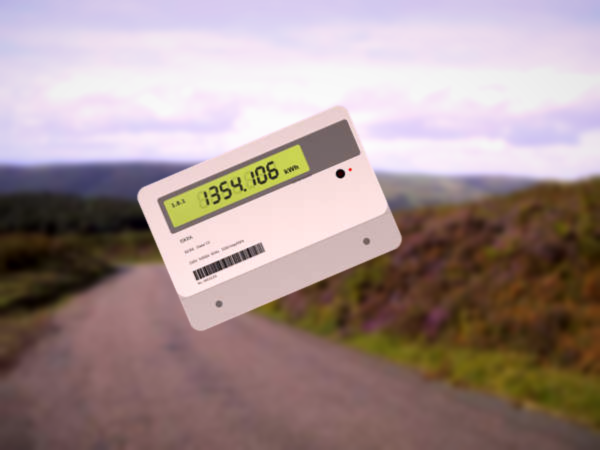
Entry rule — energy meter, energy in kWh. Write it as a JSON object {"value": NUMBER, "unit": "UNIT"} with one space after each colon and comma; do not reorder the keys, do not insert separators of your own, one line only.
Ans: {"value": 1354.106, "unit": "kWh"}
